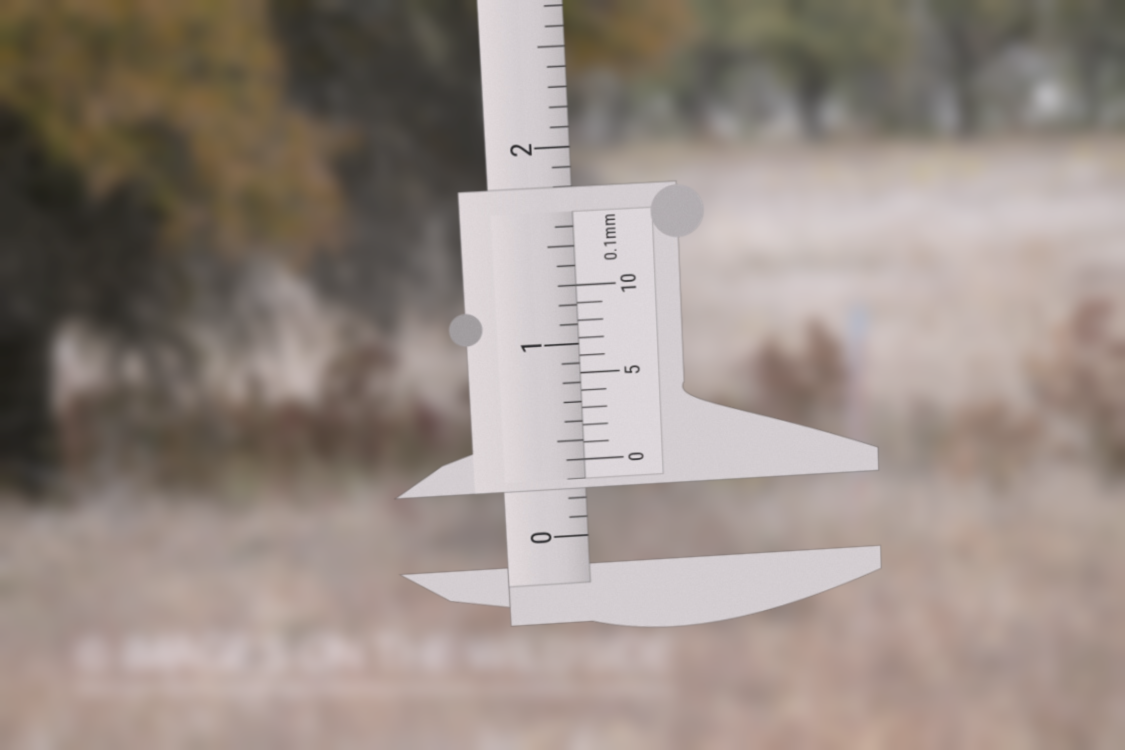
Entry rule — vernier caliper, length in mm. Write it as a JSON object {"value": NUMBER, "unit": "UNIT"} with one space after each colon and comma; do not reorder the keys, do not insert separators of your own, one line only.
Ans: {"value": 4.0, "unit": "mm"}
